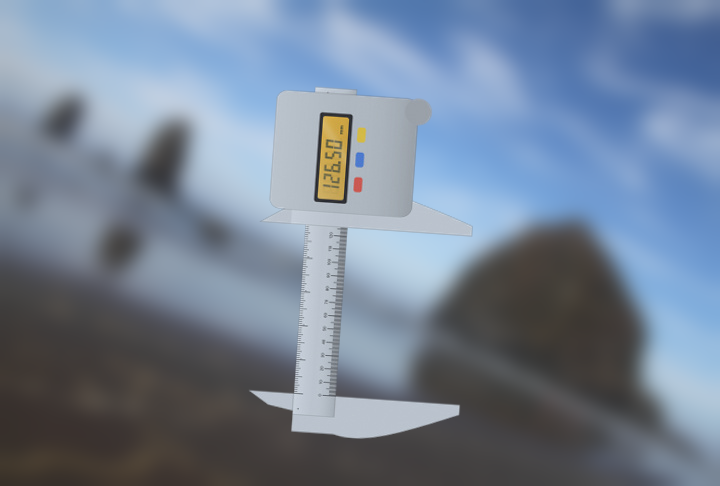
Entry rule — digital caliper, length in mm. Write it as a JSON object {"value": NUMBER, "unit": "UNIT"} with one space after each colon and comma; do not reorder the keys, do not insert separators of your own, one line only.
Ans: {"value": 126.50, "unit": "mm"}
